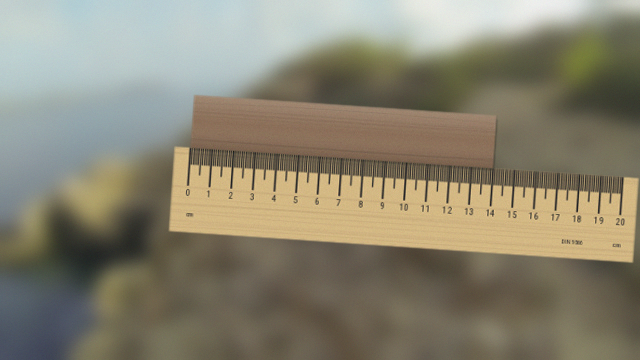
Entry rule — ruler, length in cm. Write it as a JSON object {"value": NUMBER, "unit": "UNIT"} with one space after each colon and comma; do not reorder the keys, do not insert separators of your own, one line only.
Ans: {"value": 14, "unit": "cm"}
